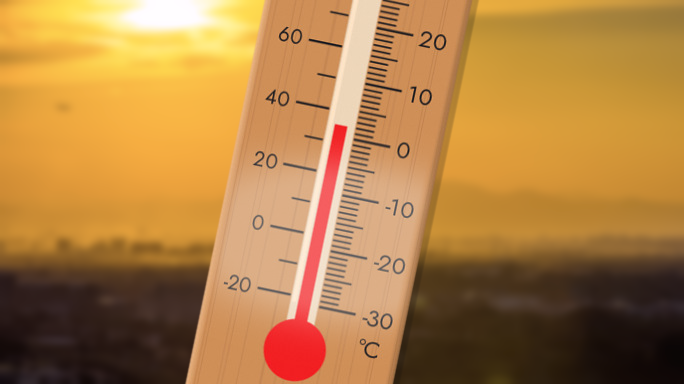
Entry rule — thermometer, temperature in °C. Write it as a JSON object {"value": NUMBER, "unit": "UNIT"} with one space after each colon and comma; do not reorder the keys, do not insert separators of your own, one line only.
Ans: {"value": 2, "unit": "°C"}
